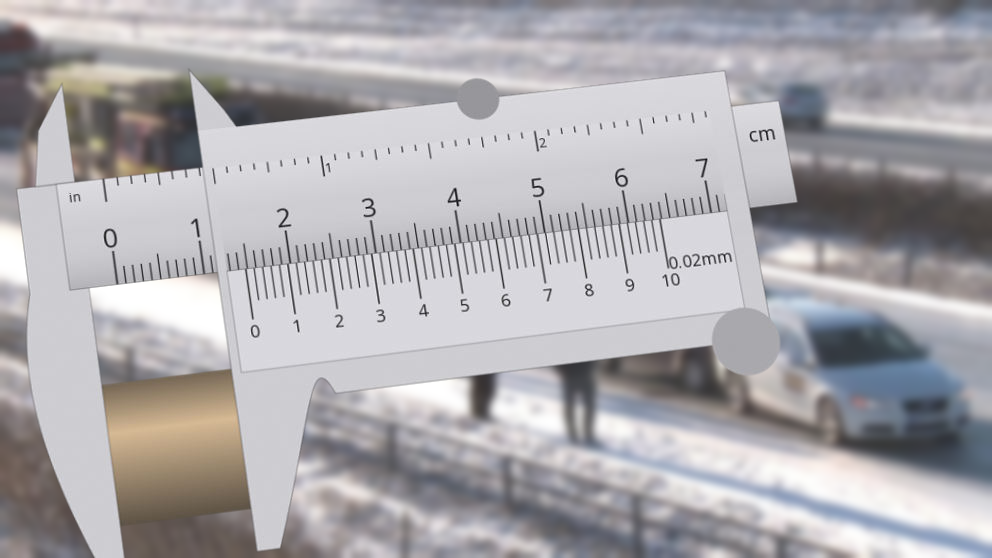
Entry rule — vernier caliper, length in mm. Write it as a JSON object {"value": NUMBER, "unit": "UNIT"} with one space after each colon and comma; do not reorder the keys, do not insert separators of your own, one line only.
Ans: {"value": 14.8, "unit": "mm"}
